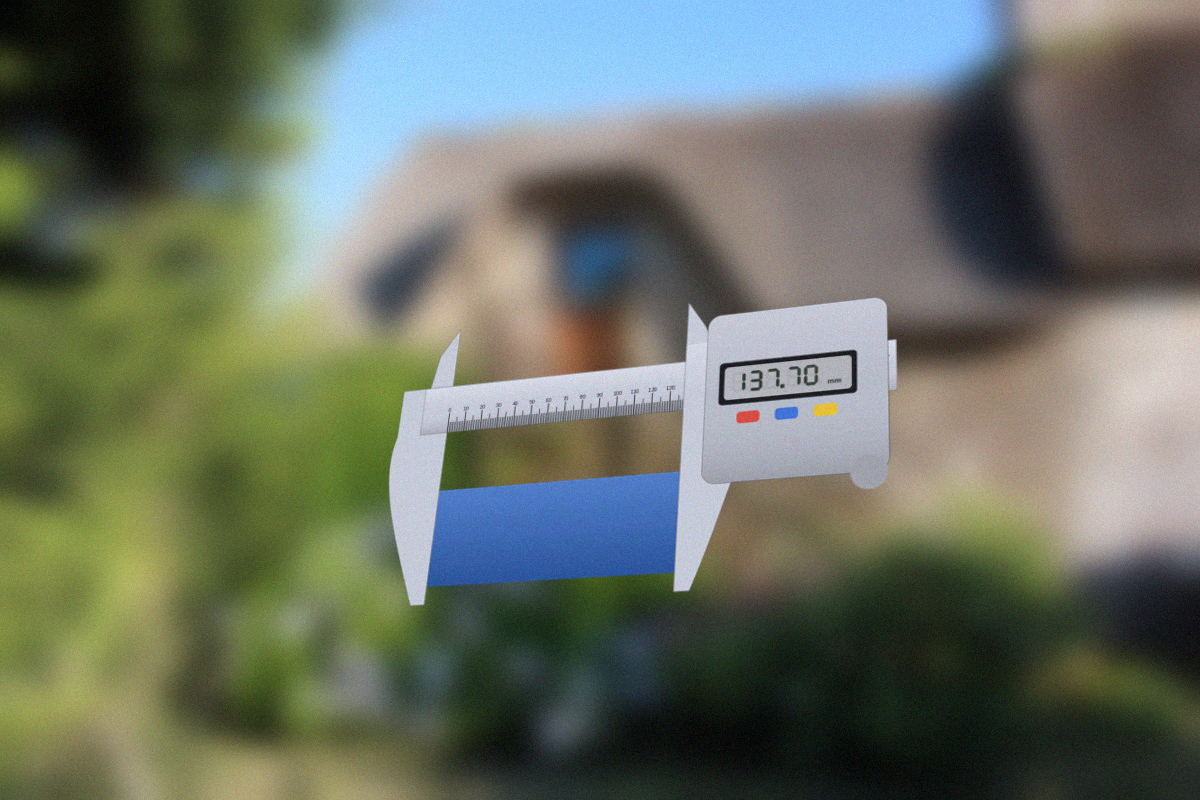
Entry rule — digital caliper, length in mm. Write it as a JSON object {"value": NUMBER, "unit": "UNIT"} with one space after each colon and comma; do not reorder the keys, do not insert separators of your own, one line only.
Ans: {"value": 137.70, "unit": "mm"}
